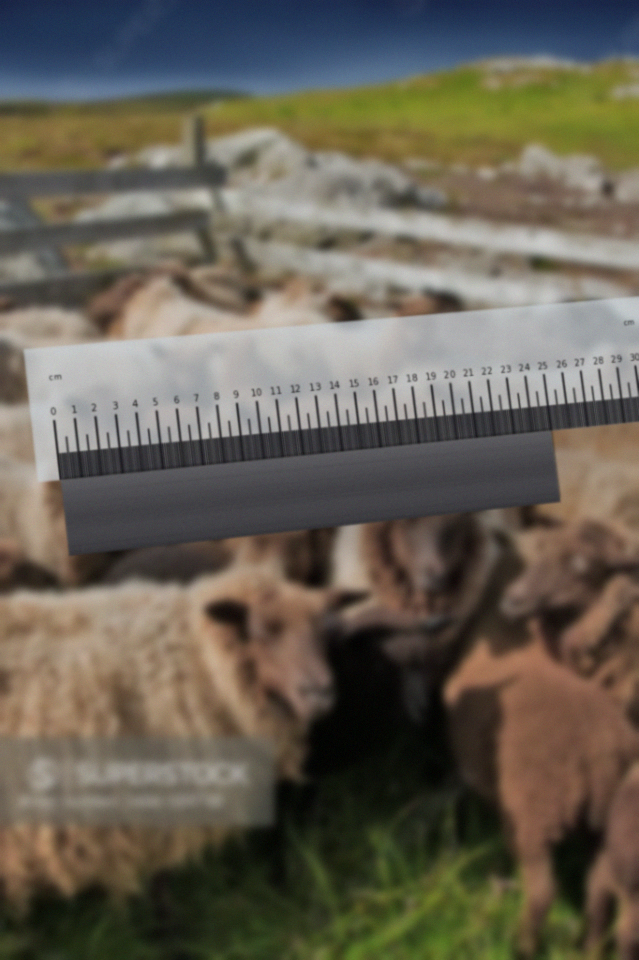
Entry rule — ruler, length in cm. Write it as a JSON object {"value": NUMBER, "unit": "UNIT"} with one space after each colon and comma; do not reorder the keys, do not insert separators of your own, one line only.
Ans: {"value": 25, "unit": "cm"}
